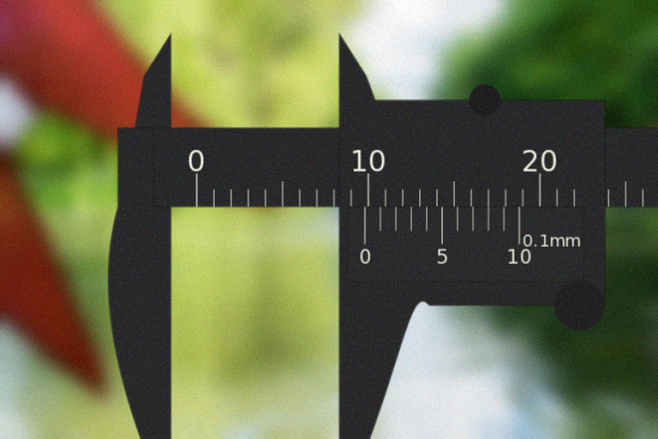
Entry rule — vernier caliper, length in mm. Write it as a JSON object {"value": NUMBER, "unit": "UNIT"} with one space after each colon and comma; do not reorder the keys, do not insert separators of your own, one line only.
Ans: {"value": 9.8, "unit": "mm"}
